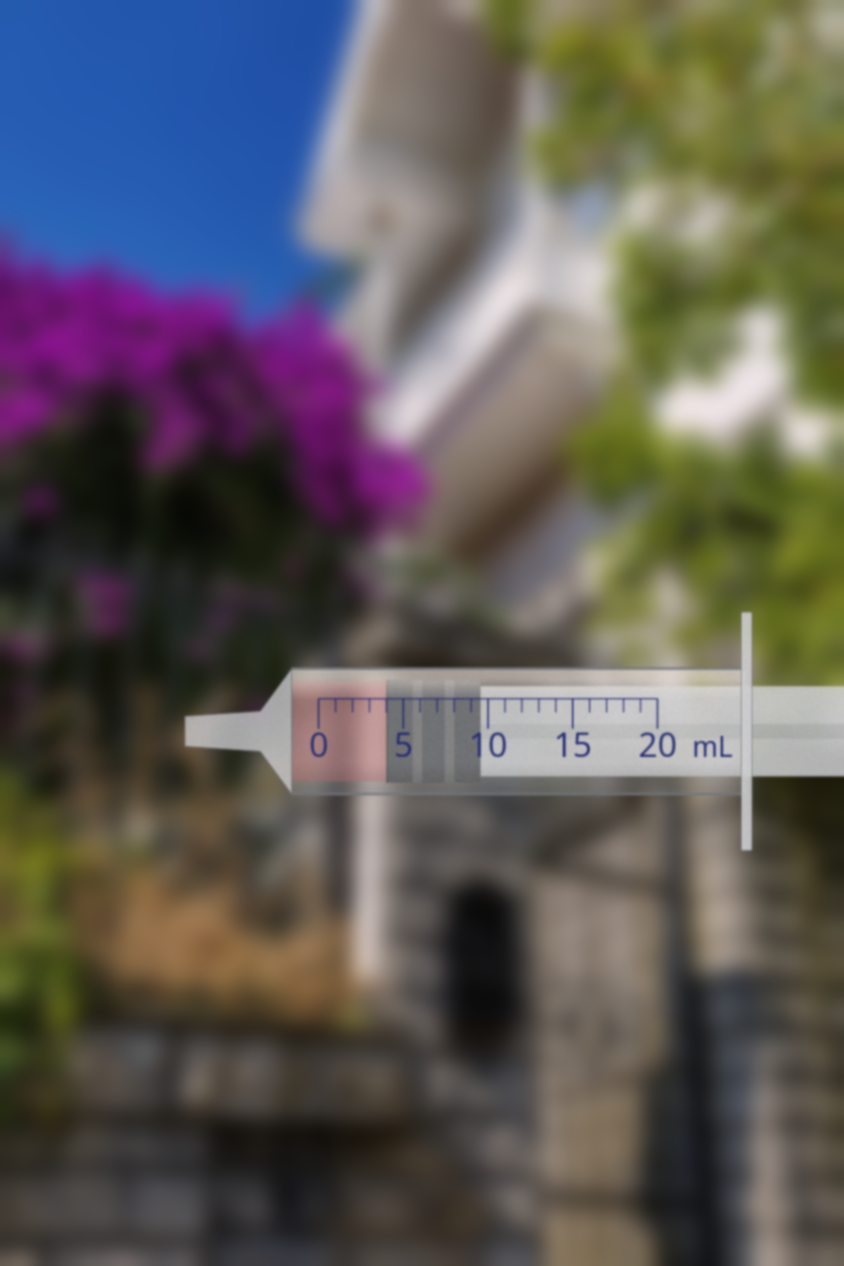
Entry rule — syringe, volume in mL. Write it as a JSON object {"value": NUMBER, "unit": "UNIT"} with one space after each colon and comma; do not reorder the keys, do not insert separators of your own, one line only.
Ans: {"value": 4, "unit": "mL"}
